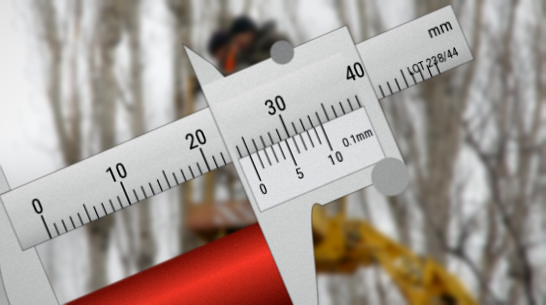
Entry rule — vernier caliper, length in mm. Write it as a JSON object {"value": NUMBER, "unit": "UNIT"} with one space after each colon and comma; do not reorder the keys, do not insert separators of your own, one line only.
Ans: {"value": 25.0, "unit": "mm"}
